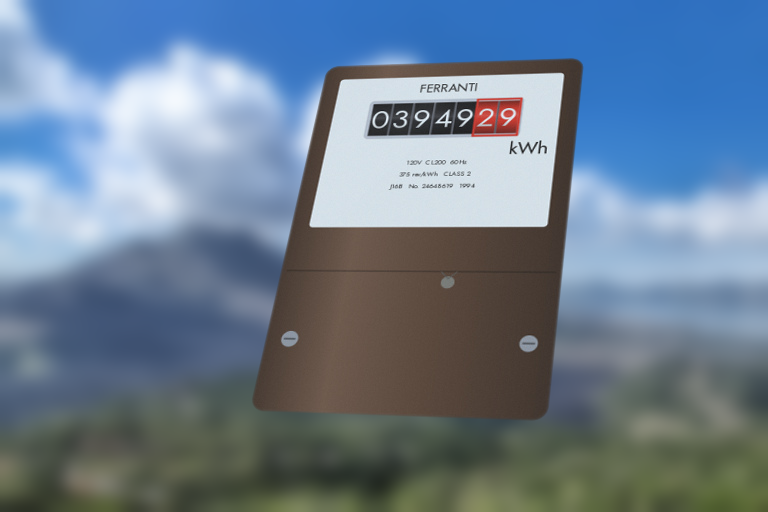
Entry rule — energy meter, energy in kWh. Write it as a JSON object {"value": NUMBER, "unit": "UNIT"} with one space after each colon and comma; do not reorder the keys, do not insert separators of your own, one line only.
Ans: {"value": 3949.29, "unit": "kWh"}
